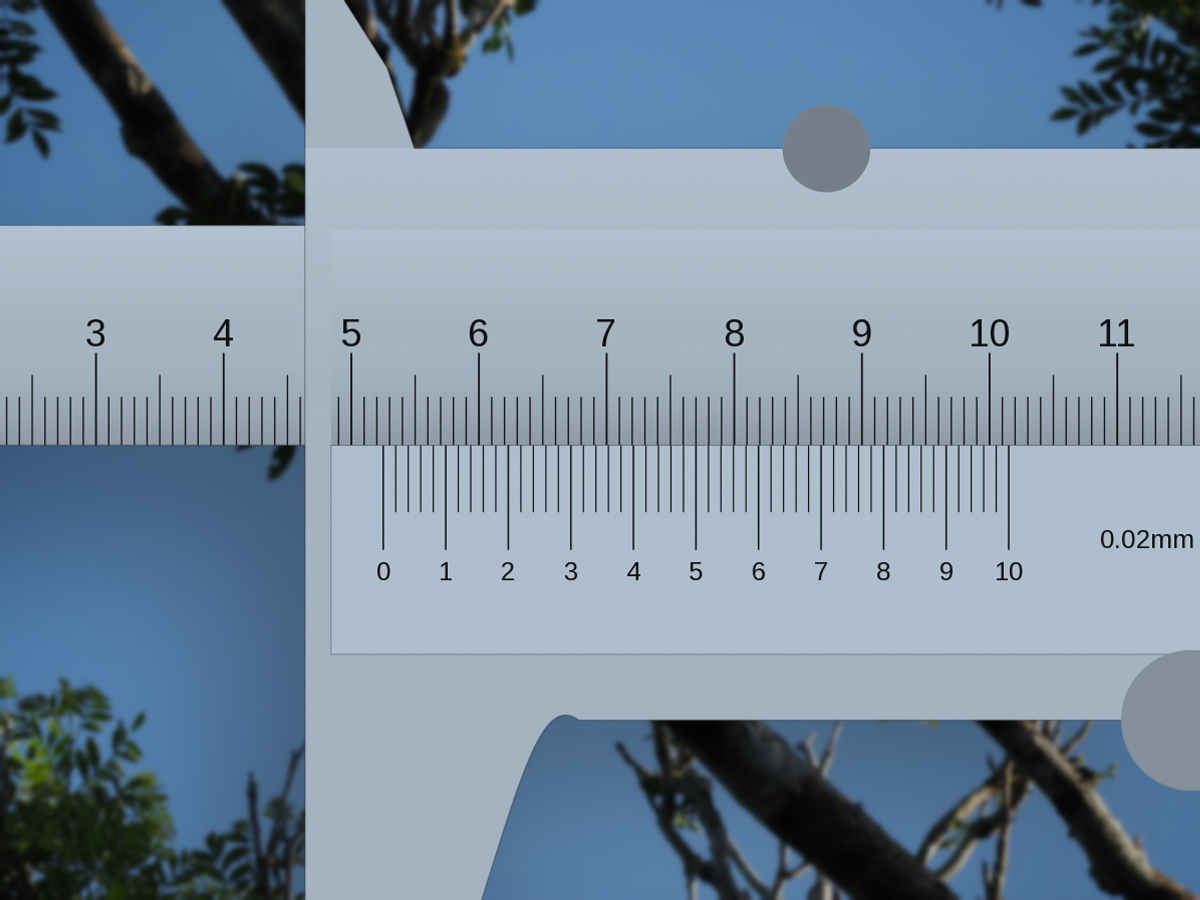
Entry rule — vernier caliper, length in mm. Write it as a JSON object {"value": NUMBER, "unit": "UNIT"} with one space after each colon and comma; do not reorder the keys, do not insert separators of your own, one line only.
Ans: {"value": 52.5, "unit": "mm"}
